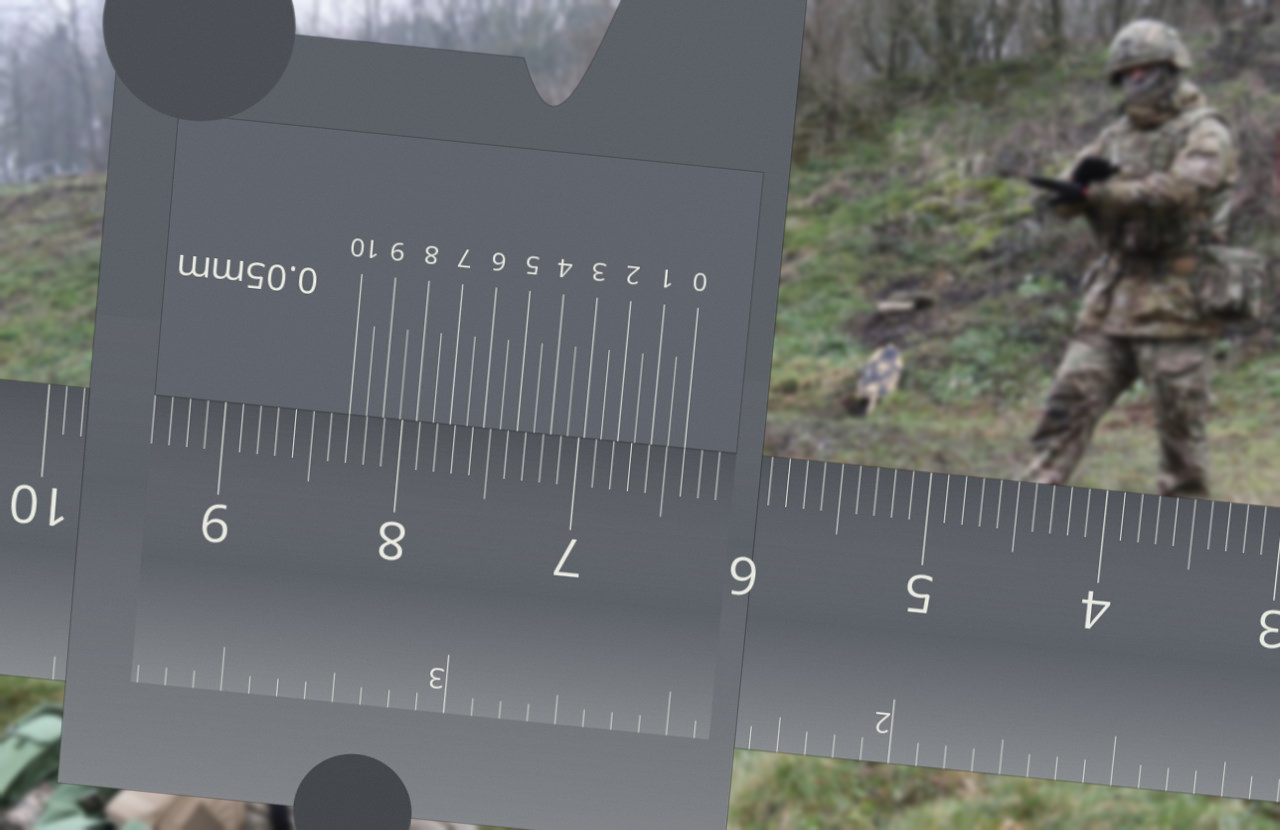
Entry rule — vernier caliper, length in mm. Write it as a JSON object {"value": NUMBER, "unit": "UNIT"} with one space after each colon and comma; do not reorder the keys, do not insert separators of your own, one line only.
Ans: {"value": 64.0, "unit": "mm"}
